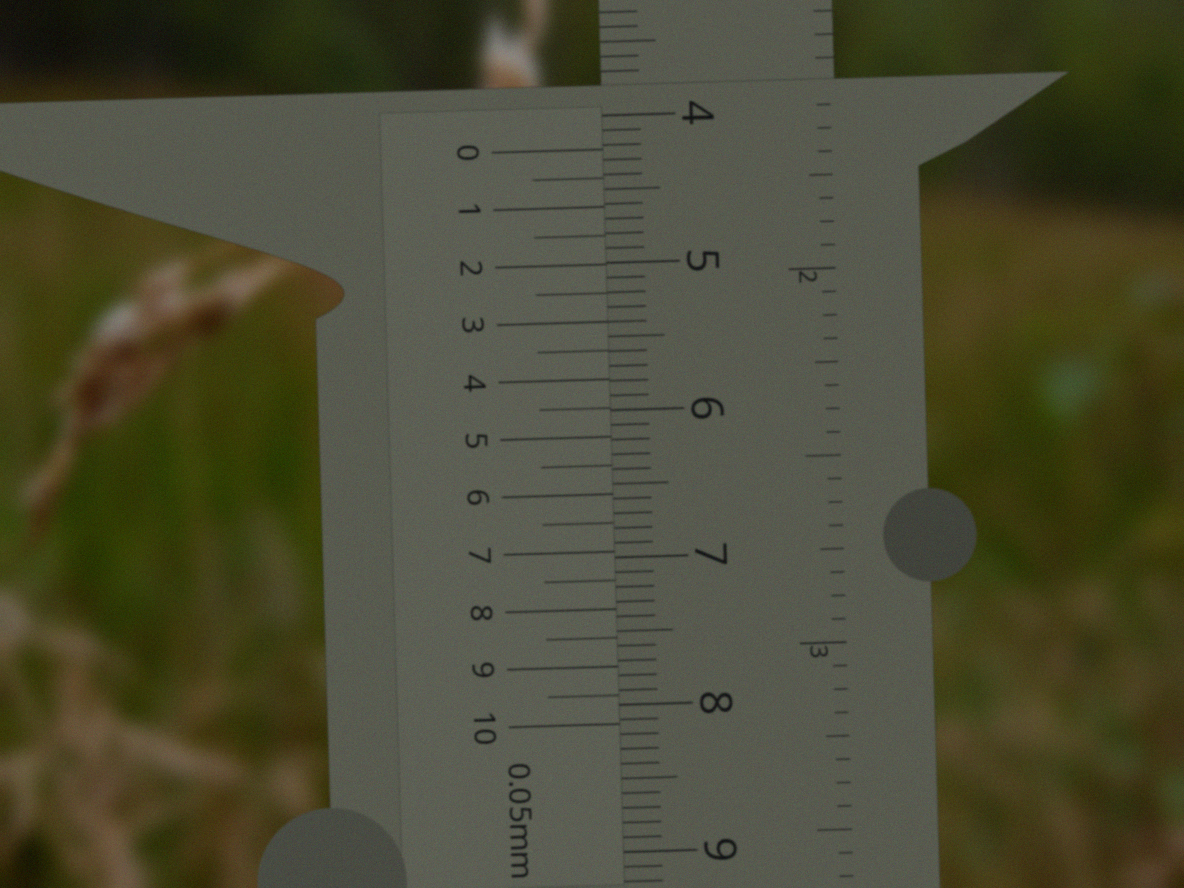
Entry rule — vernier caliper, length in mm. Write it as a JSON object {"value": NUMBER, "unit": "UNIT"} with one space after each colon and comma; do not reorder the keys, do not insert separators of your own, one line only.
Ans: {"value": 42.3, "unit": "mm"}
